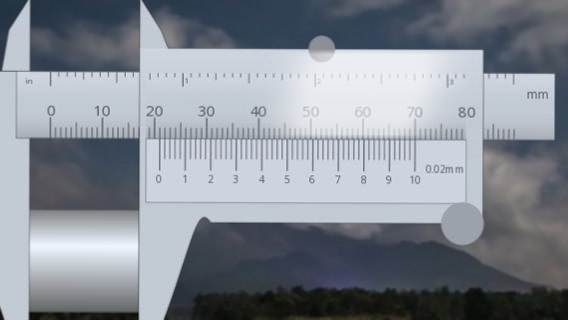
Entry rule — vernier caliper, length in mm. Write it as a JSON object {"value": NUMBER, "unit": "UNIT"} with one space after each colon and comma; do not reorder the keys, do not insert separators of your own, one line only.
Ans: {"value": 21.0, "unit": "mm"}
